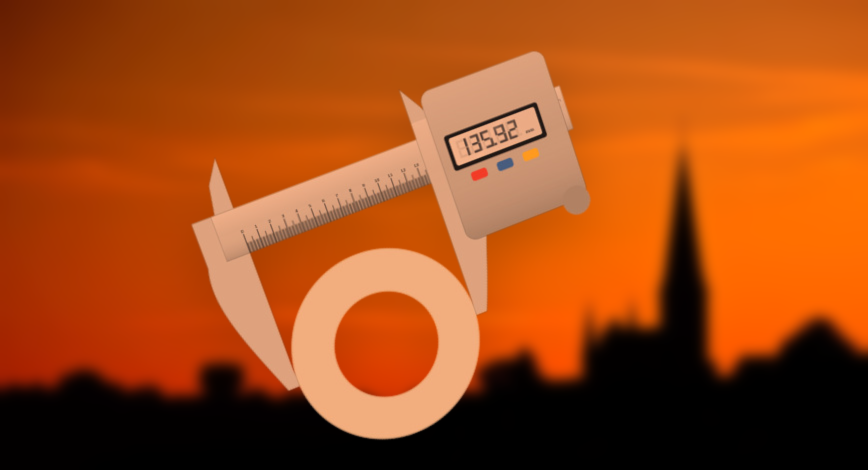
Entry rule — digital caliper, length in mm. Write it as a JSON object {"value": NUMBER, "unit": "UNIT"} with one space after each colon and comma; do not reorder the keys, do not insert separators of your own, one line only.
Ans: {"value": 135.92, "unit": "mm"}
